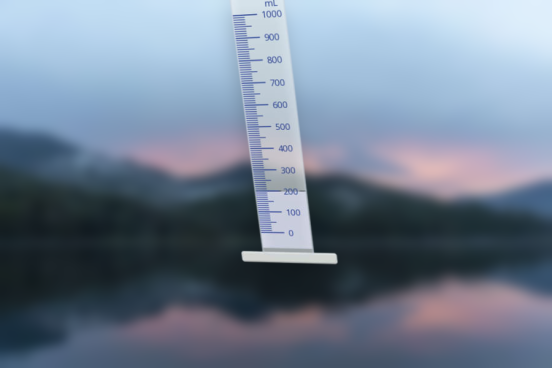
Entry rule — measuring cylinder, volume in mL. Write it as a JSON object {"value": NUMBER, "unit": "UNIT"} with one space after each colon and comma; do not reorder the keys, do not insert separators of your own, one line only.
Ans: {"value": 200, "unit": "mL"}
